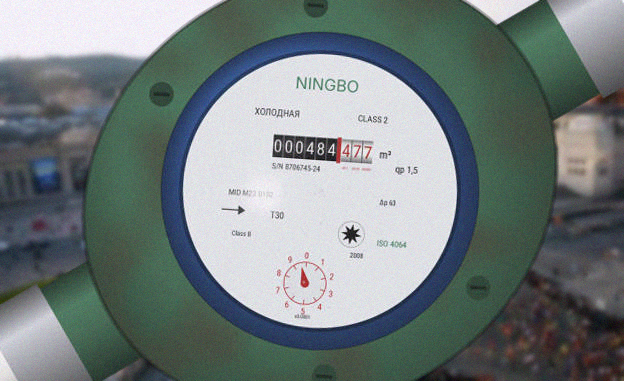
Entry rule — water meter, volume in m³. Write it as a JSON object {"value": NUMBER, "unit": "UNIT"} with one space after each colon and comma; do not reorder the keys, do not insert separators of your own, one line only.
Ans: {"value": 484.4769, "unit": "m³"}
